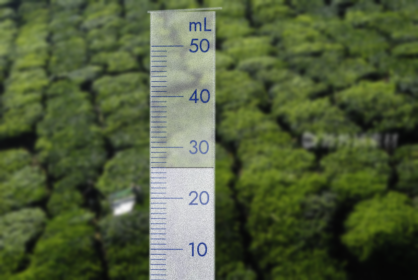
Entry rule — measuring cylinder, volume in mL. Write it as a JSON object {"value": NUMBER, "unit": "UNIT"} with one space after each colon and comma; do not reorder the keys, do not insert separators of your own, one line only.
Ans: {"value": 26, "unit": "mL"}
